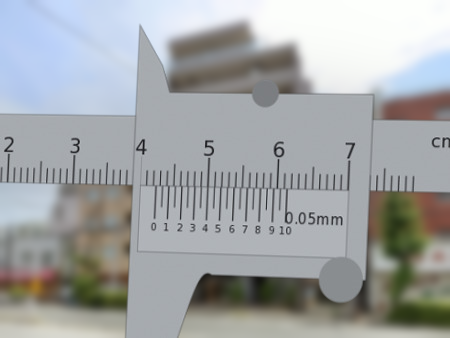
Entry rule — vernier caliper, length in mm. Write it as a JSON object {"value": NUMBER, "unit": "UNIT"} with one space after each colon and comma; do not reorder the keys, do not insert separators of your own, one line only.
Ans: {"value": 42.4, "unit": "mm"}
